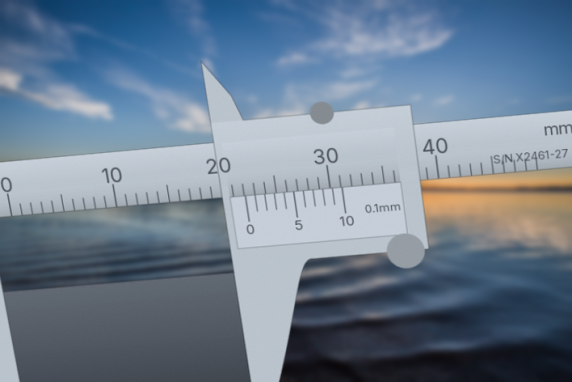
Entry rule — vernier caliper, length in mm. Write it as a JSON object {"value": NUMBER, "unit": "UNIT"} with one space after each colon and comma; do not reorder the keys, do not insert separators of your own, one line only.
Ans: {"value": 22.1, "unit": "mm"}
